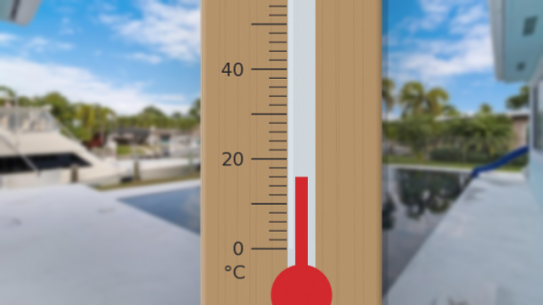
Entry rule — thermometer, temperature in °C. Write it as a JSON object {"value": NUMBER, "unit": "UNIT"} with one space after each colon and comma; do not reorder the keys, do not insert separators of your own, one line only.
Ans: {"value": 16, "unit": "°C"}
